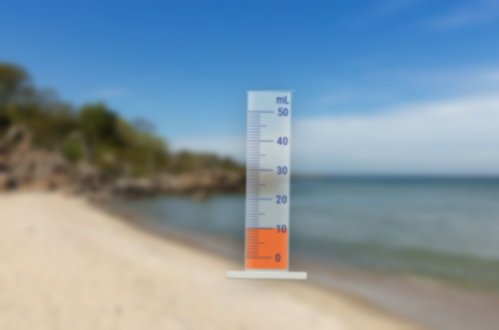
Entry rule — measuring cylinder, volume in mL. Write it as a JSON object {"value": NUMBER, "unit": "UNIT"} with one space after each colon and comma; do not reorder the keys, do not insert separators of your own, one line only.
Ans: {"value": 10, "unit": "mL"}
